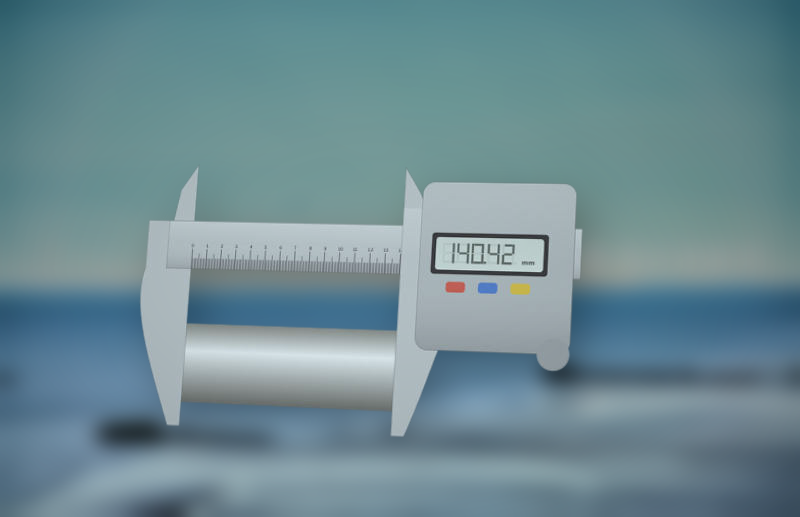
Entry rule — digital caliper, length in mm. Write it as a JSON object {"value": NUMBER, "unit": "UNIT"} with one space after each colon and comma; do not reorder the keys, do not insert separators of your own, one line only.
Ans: {"value": 140.42, "unit": "mm"}
